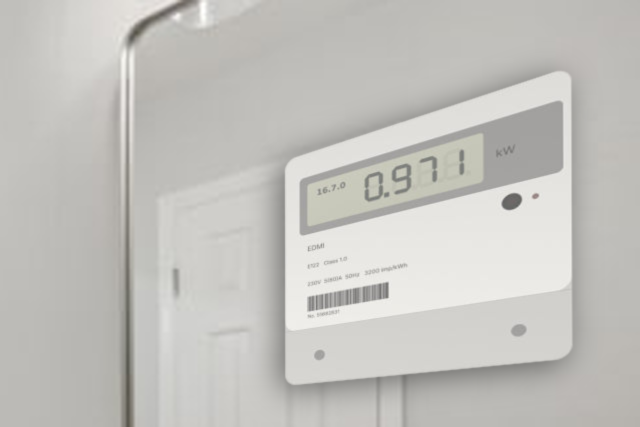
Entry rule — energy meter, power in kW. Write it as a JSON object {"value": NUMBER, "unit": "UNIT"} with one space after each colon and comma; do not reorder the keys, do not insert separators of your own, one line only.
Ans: {"value": 0.971, "unit": "kW"}
